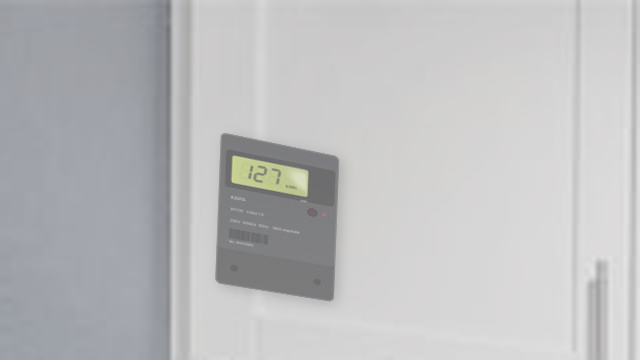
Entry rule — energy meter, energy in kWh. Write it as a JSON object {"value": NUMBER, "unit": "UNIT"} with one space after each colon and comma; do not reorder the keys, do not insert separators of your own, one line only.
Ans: {"value": 127, "unit": "kWh"}
